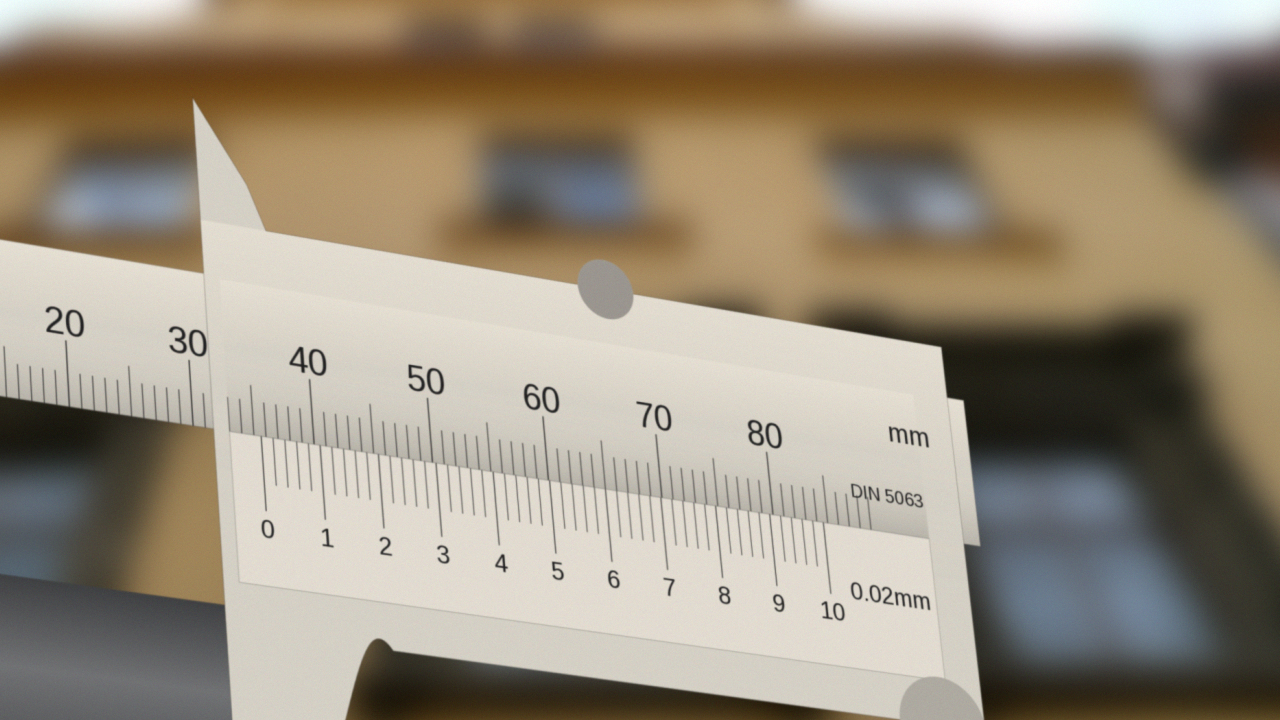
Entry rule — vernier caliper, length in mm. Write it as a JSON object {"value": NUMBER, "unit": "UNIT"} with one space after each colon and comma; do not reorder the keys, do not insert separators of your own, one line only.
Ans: {"value": 35.6, "unit": "mm"}
